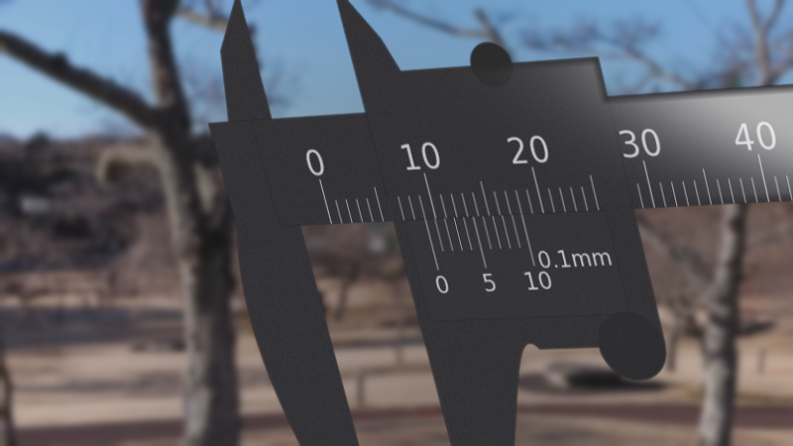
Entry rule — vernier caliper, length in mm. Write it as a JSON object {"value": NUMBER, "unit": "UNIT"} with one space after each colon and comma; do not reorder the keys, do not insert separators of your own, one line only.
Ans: {"value": 9.0, "unit": "mm"}
